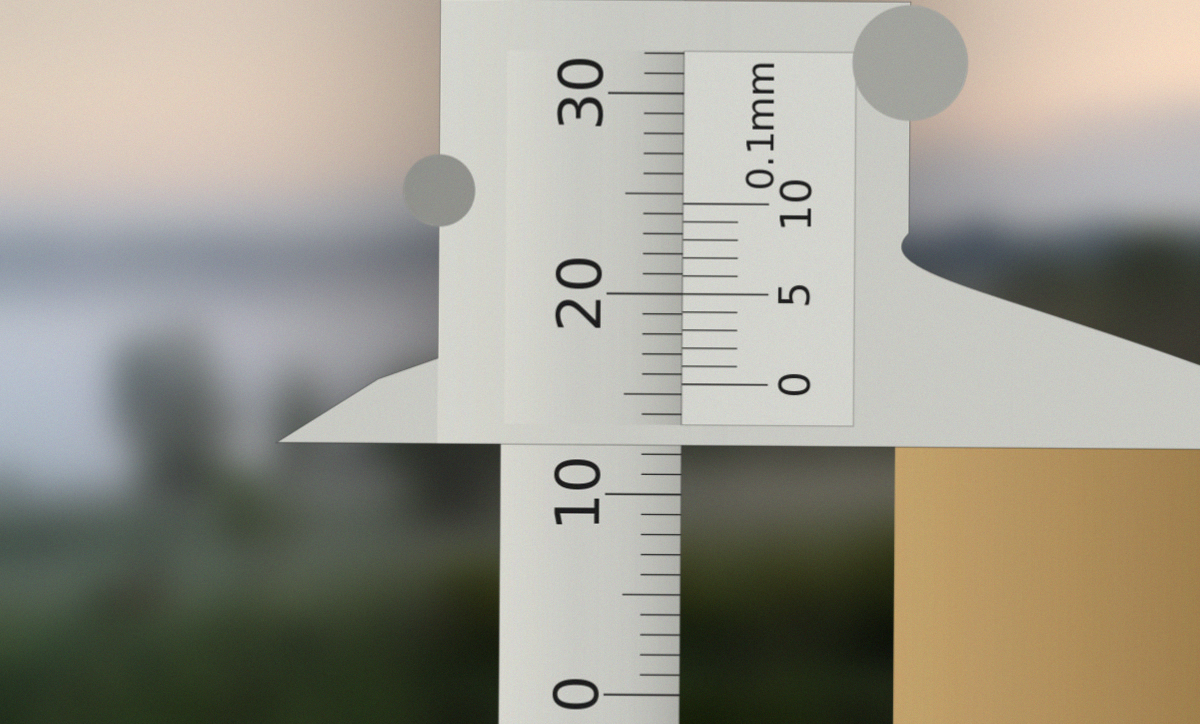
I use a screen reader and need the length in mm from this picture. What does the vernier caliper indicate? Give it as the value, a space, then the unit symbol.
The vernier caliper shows 15.5 mm
